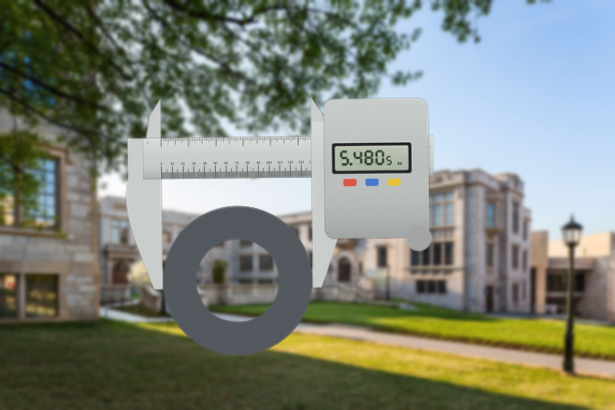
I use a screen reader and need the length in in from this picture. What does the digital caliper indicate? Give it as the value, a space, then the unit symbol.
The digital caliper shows 5.4805 in
